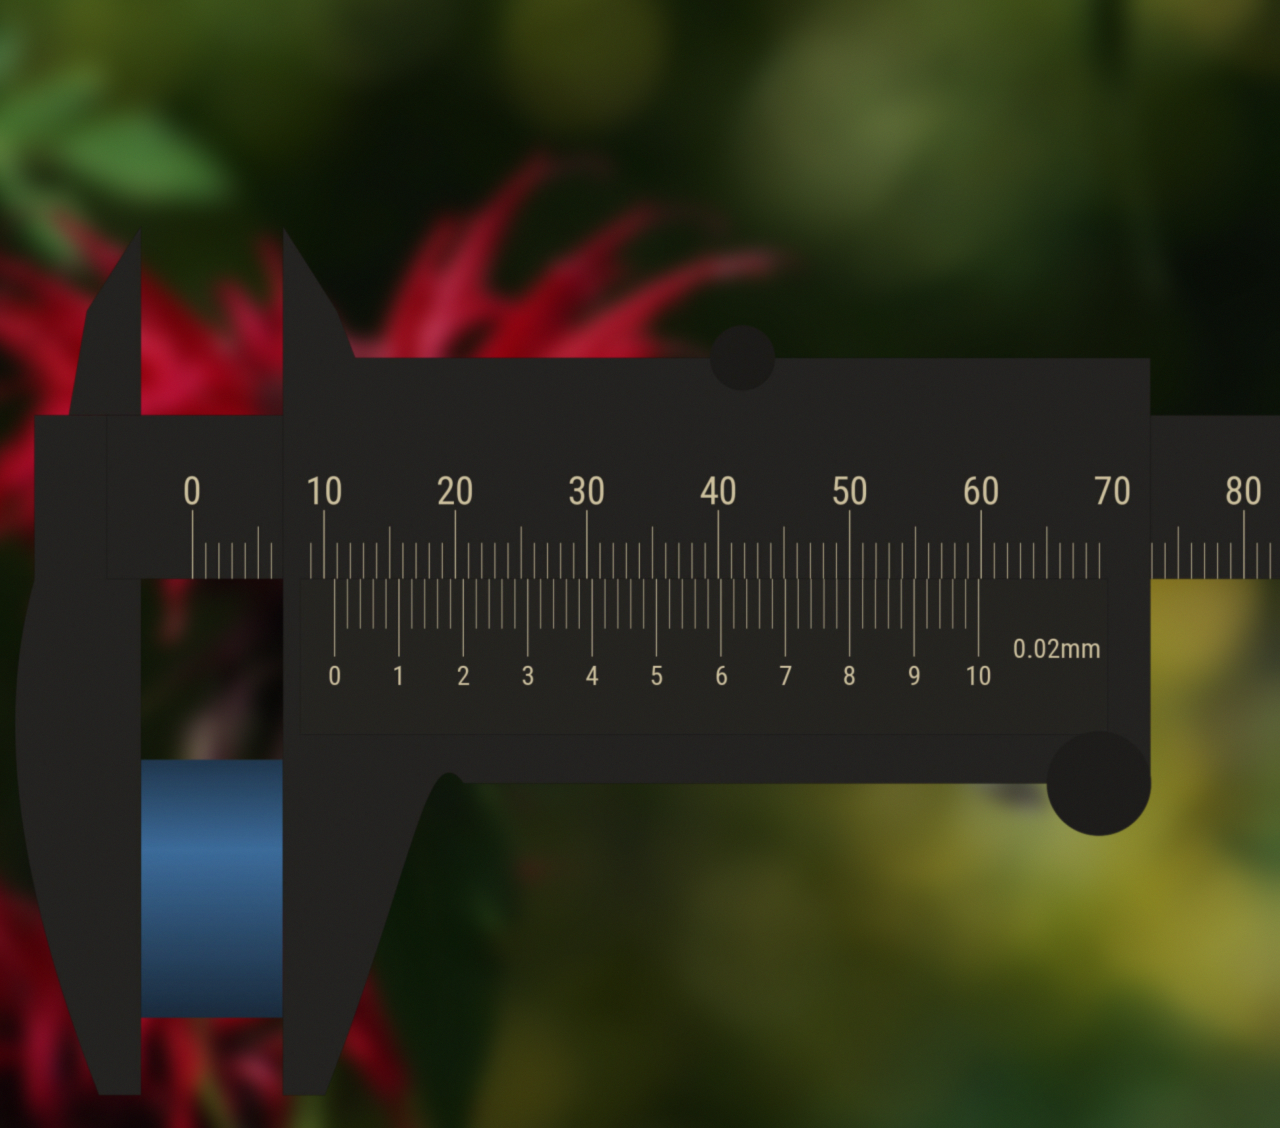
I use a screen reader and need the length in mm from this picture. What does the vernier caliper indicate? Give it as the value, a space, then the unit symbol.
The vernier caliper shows 10.8 mm
